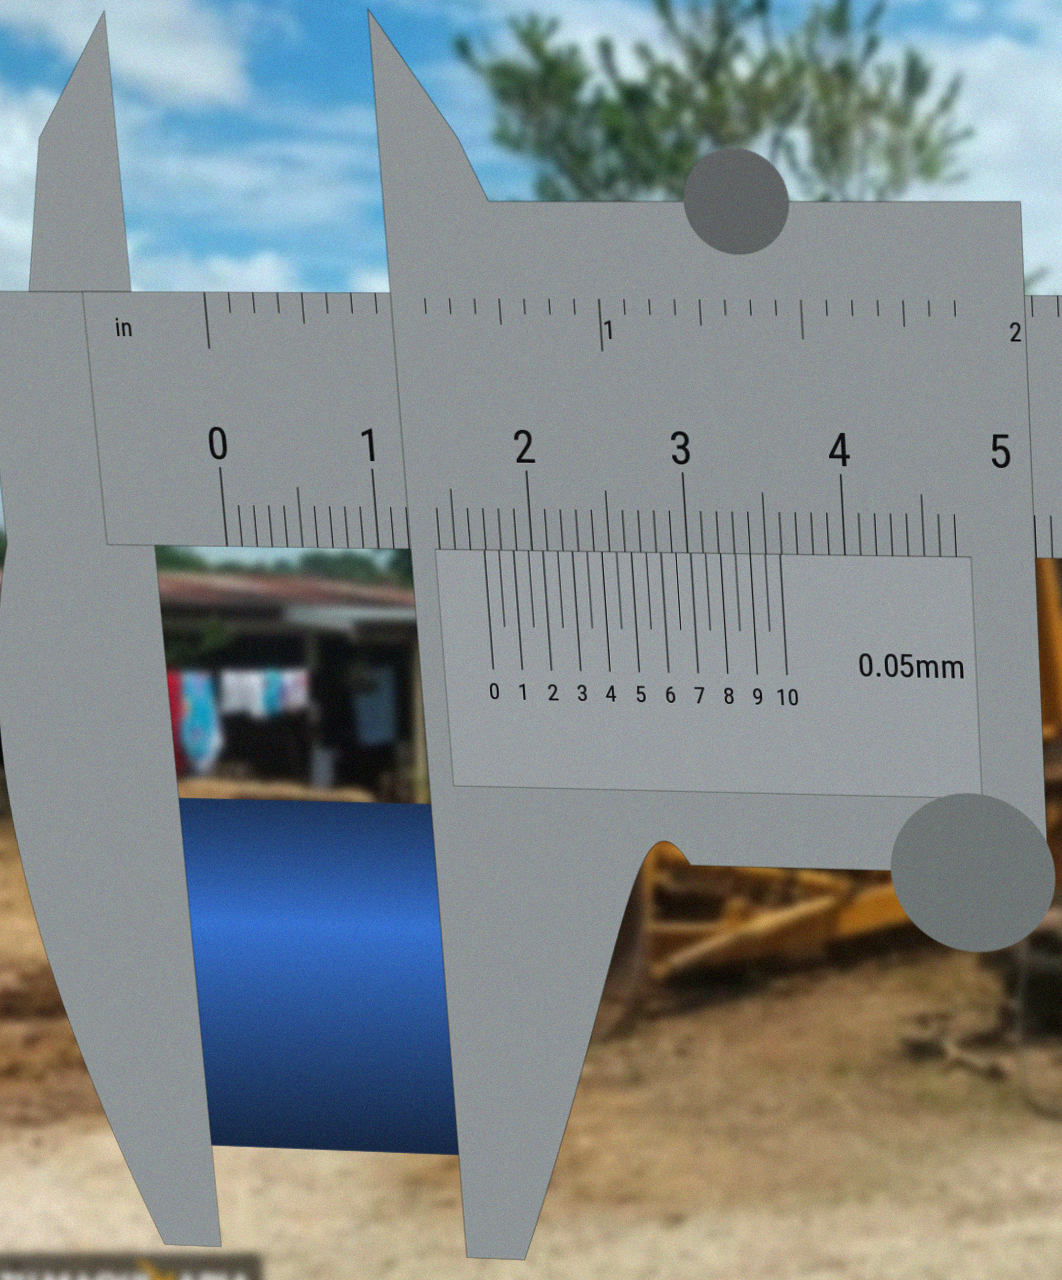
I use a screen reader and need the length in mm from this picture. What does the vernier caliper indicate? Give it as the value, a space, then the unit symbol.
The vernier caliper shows 16.9 mm
